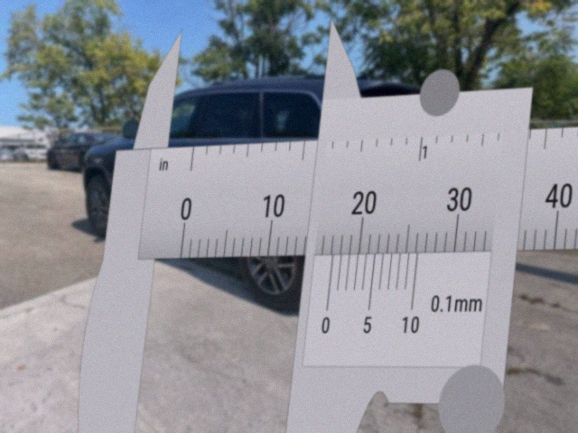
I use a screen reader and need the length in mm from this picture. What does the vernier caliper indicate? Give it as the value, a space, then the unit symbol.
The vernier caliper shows 17.2 mm
